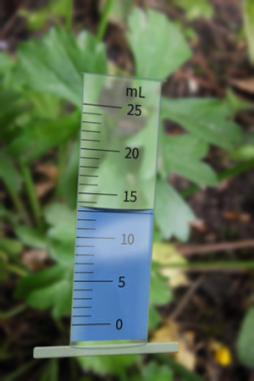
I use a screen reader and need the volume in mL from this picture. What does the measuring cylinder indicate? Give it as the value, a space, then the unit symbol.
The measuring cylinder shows 13 mL
